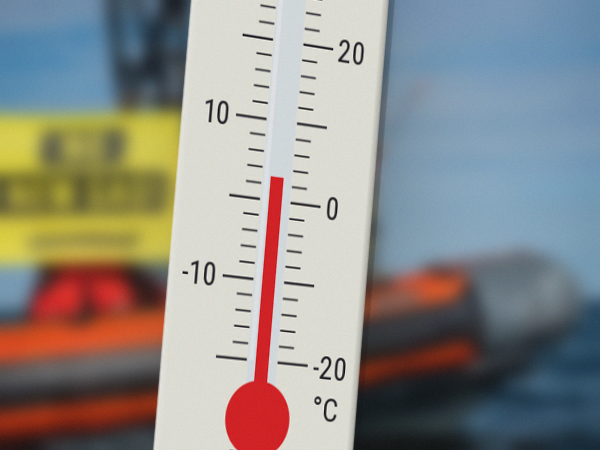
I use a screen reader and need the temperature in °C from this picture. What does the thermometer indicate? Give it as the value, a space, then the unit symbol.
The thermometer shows 3 °C
